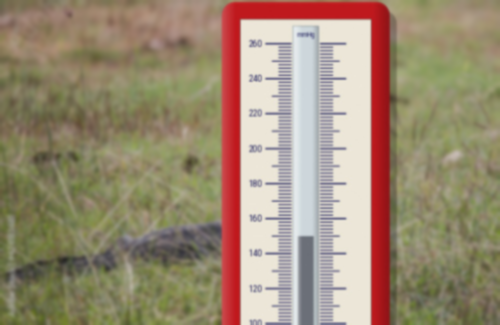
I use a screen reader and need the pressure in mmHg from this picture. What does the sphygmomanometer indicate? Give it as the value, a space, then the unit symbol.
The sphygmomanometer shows 150 mmHg
